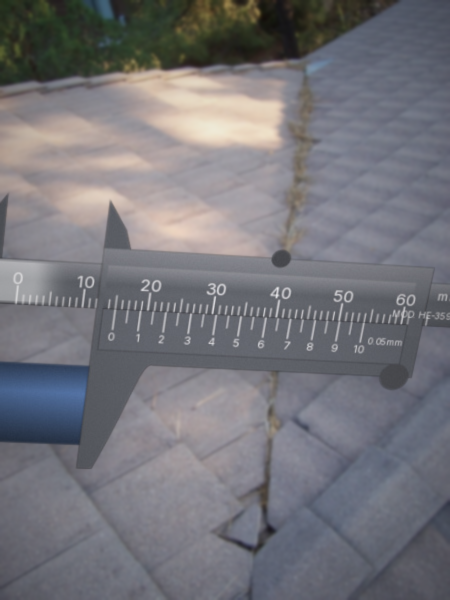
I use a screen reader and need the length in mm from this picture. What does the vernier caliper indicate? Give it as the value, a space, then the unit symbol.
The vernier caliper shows 15.0 mm
